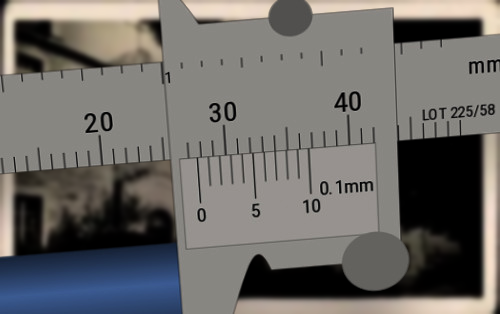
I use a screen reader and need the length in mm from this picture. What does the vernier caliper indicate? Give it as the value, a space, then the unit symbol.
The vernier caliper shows 27.7 mm
